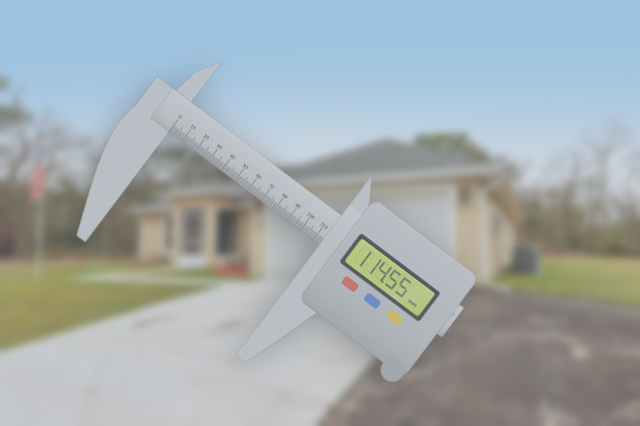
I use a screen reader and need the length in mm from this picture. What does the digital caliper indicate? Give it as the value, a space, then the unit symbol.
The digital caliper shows 114.55 mm
